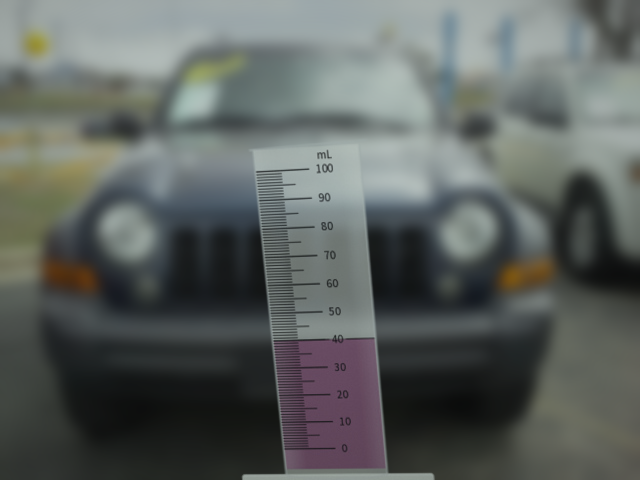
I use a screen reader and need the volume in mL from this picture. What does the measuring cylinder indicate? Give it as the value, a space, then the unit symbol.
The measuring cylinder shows 40 mL
